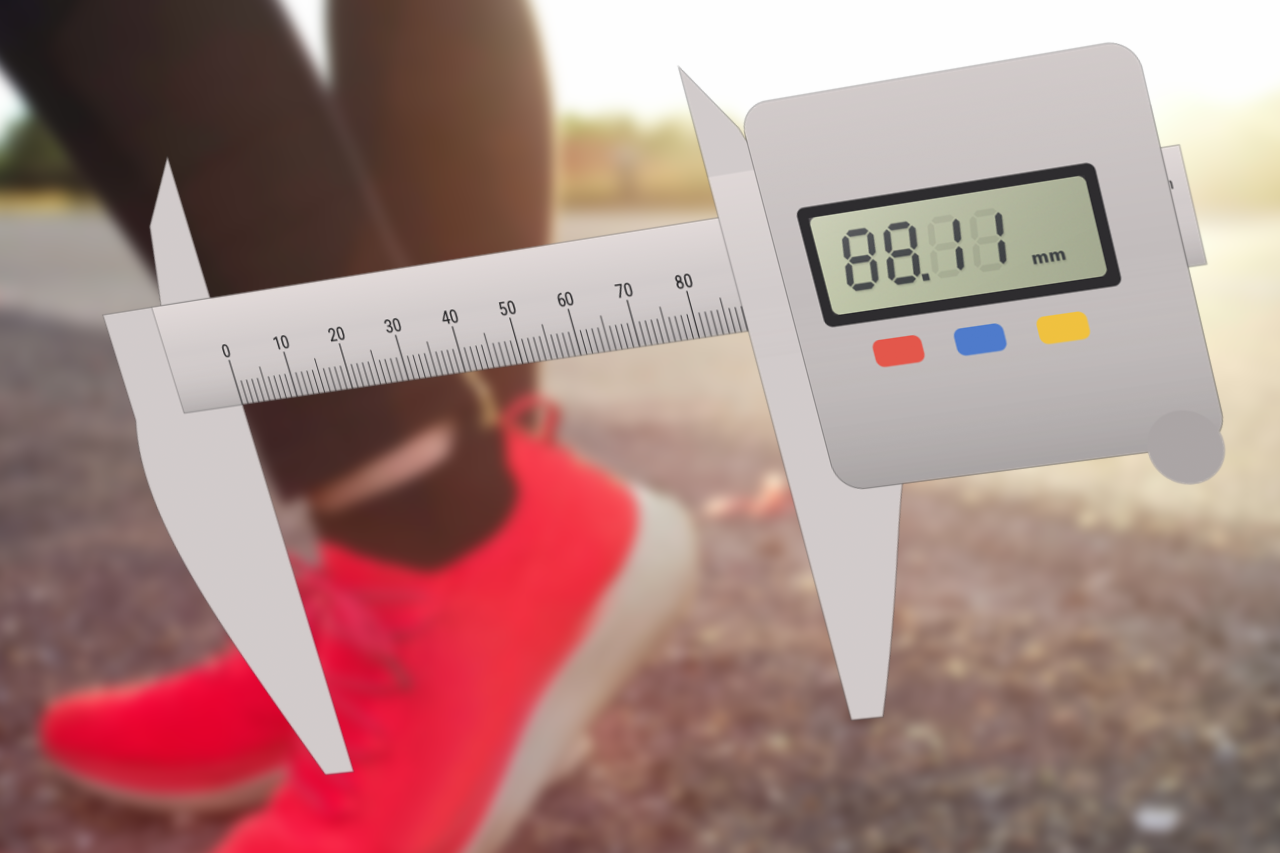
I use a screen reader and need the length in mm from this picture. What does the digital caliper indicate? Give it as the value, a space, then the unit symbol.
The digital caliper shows 88.11 mm
